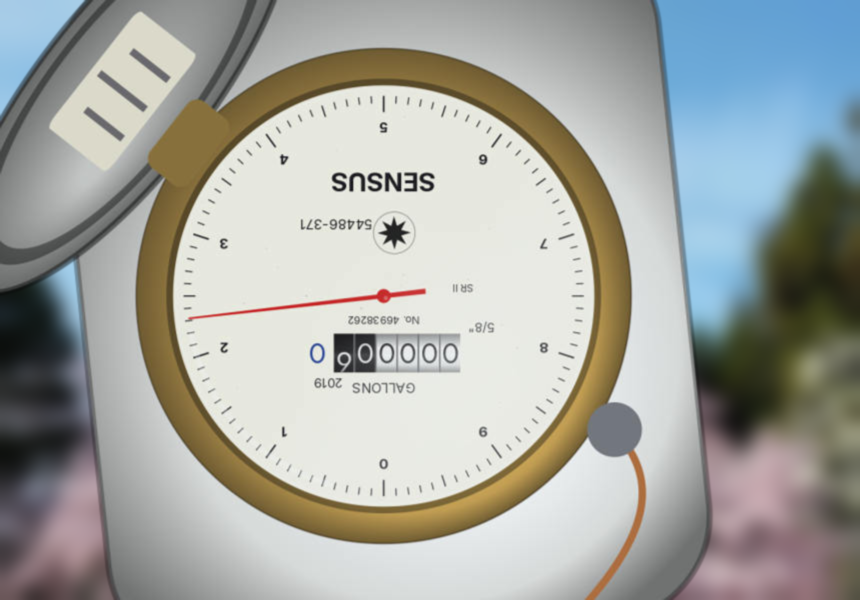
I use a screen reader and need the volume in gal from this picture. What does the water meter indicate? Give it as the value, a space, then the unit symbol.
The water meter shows 62.3 gal
